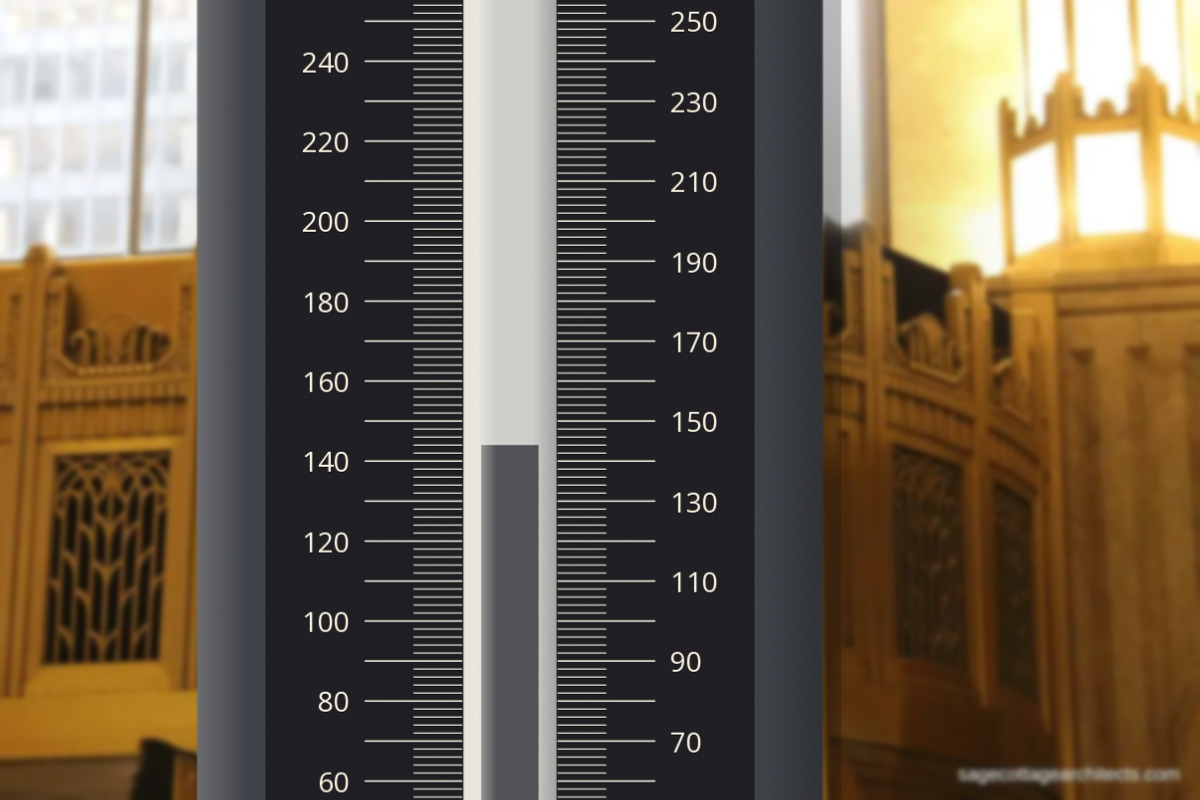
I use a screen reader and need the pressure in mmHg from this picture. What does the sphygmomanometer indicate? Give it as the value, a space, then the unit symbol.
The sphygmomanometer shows 144 mmHg
